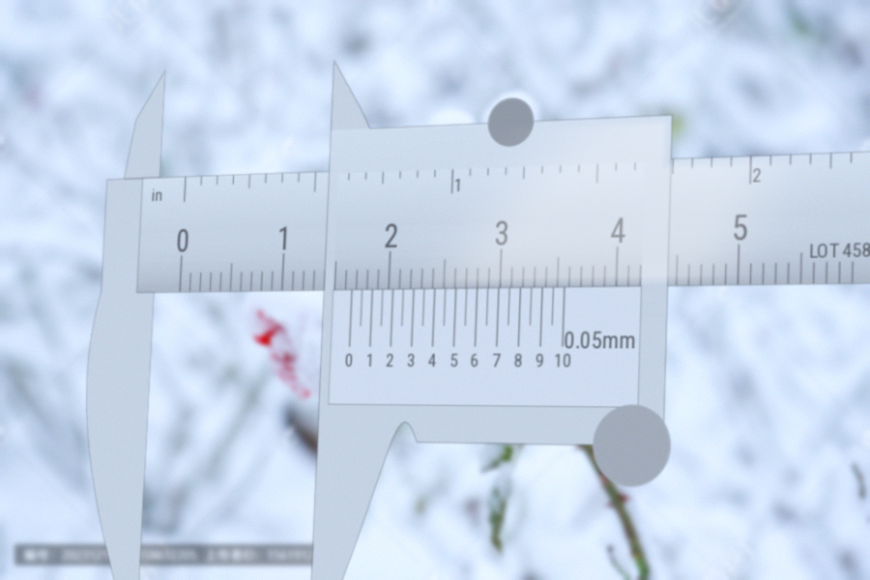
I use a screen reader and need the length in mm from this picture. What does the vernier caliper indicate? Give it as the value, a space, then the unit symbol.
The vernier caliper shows 16.6 mm
